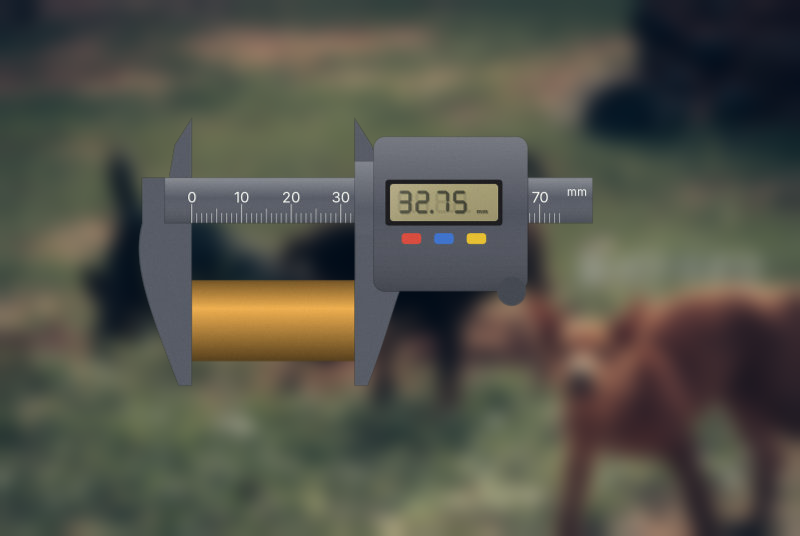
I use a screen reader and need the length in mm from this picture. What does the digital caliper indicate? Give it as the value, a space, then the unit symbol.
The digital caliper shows 32.75 mm
